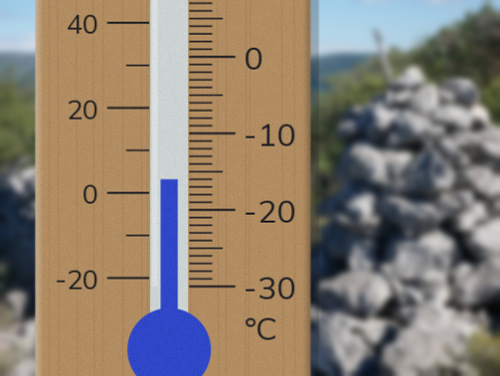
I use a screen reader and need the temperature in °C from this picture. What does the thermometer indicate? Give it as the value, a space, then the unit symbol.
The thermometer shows -16 °C
